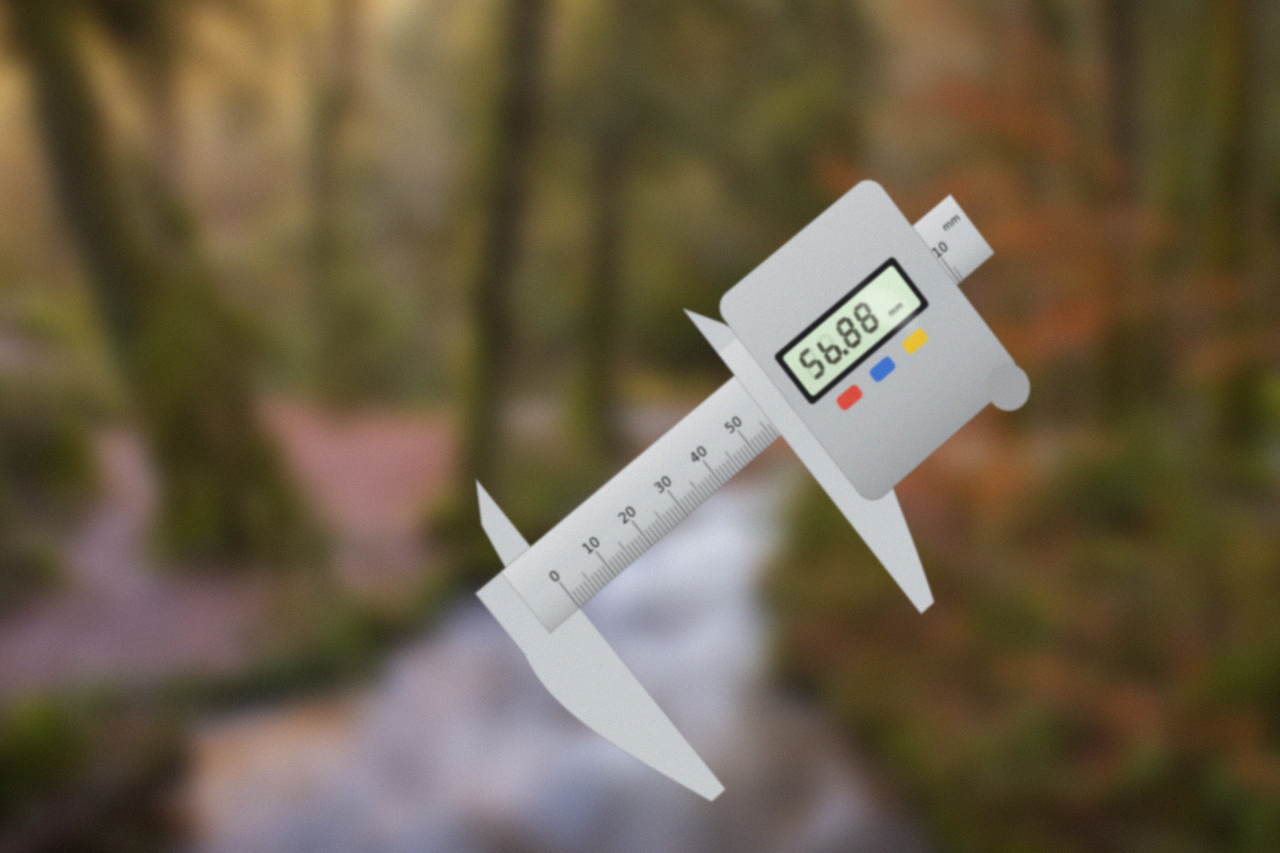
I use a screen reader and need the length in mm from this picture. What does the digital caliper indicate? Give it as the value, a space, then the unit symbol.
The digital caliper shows 56.88 mm
